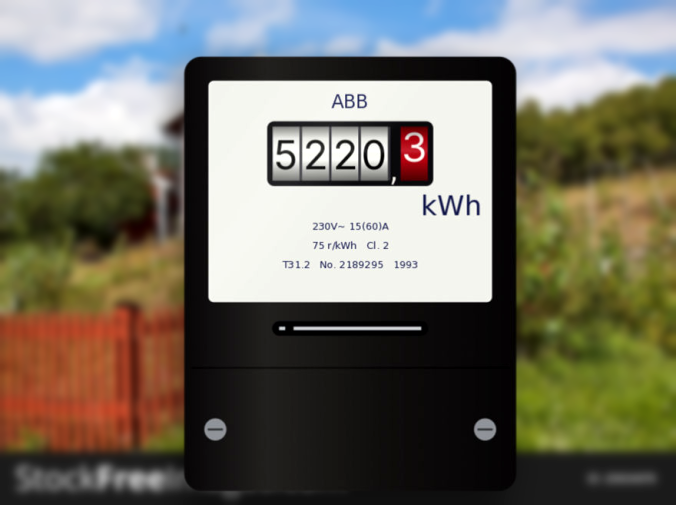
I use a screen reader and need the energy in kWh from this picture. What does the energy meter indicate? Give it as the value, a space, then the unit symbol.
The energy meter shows 5220.3 kWh
